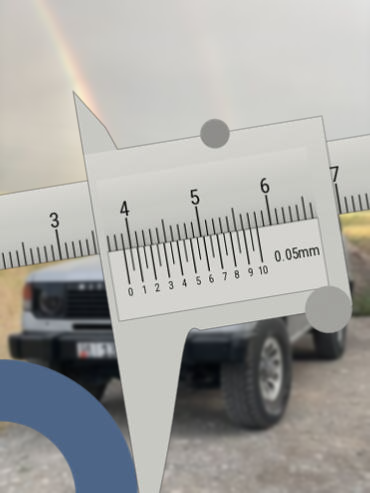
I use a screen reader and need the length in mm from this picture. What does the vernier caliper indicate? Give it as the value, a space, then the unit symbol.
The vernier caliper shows 39.0 mm
